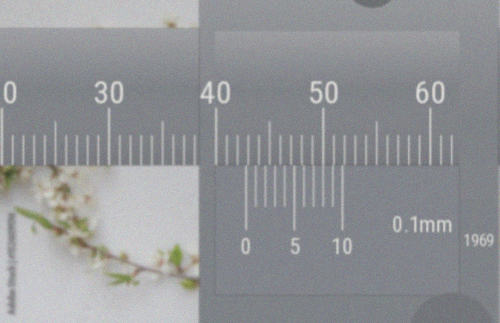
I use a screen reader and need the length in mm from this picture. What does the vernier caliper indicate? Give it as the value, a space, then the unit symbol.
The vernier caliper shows 42.8 mm
